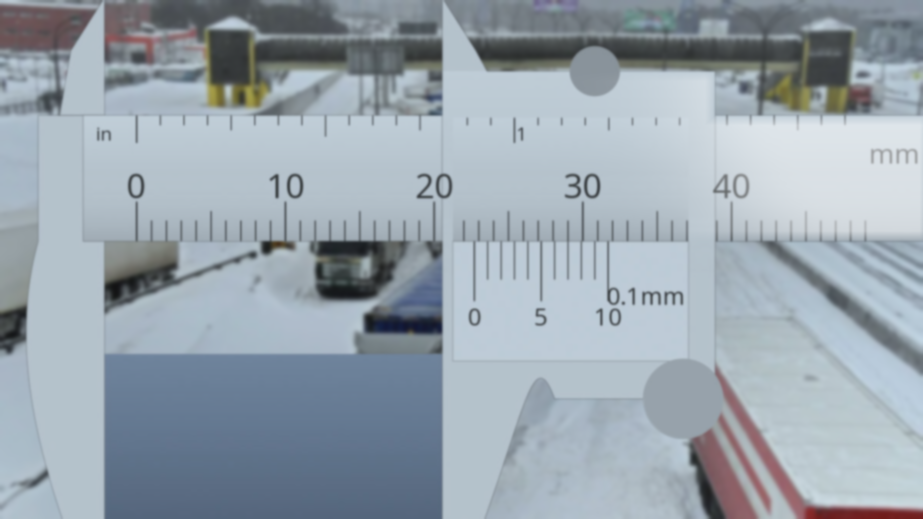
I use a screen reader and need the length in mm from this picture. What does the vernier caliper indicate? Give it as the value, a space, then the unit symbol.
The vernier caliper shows 22.7 mm
